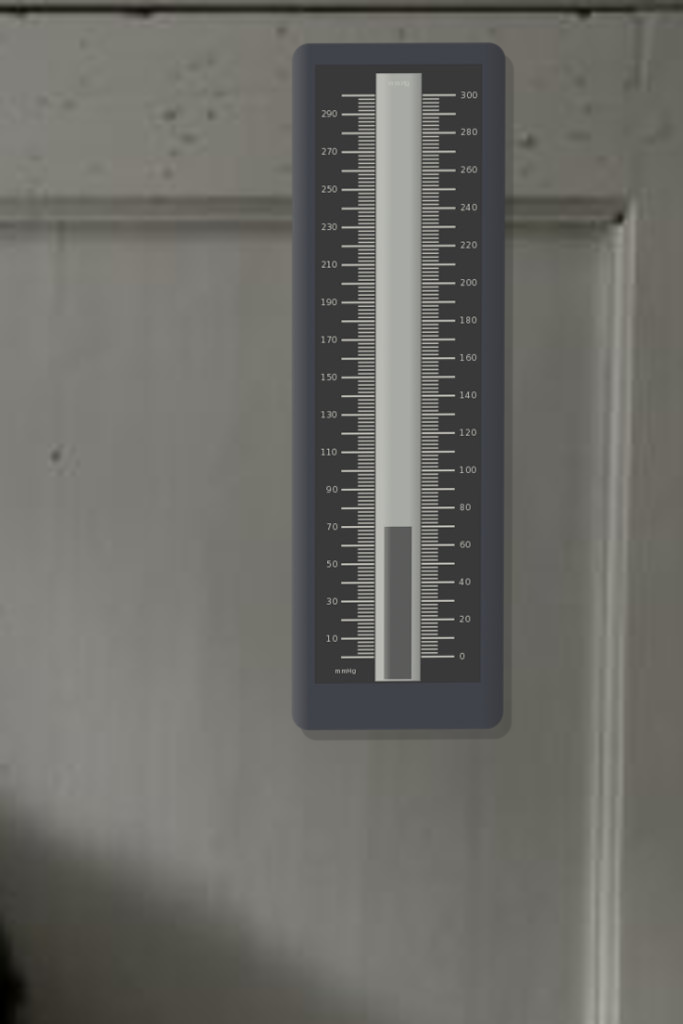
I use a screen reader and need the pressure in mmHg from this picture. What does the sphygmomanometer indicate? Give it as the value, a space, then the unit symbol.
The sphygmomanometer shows 70 mmHg
